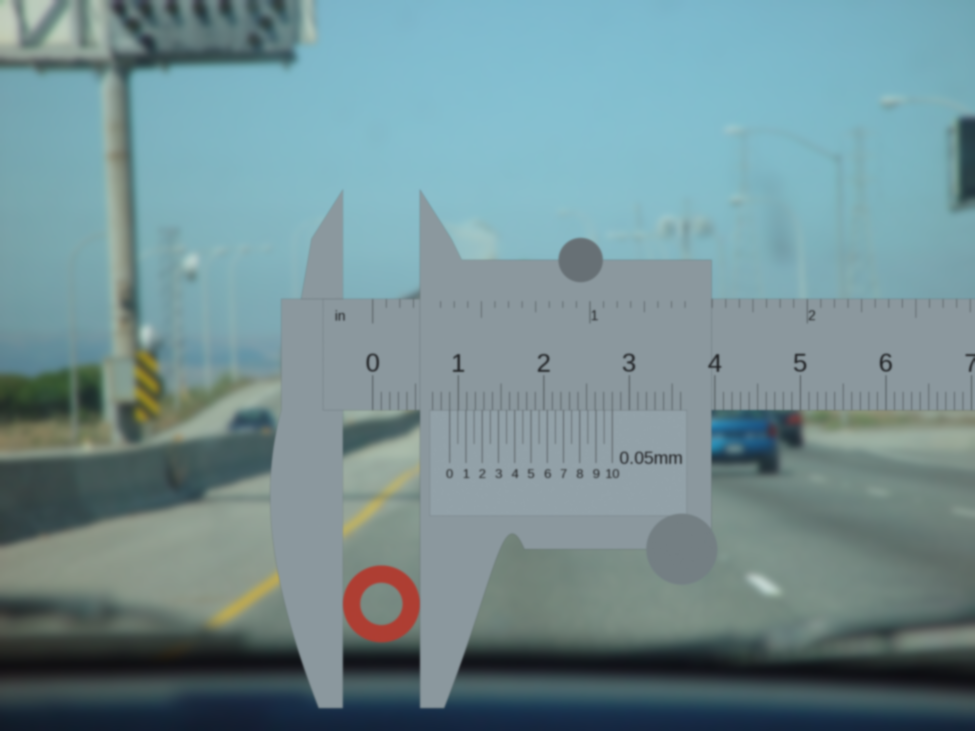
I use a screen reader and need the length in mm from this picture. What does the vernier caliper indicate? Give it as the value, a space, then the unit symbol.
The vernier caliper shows 9.0 mm
